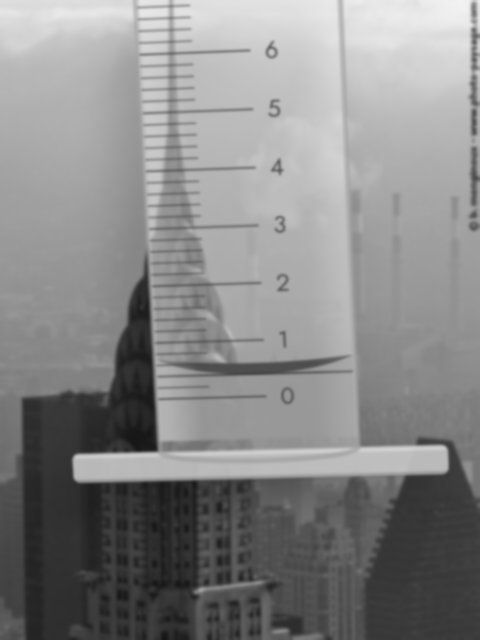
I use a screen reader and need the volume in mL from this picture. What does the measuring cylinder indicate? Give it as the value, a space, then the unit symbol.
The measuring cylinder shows 0.4 mL
